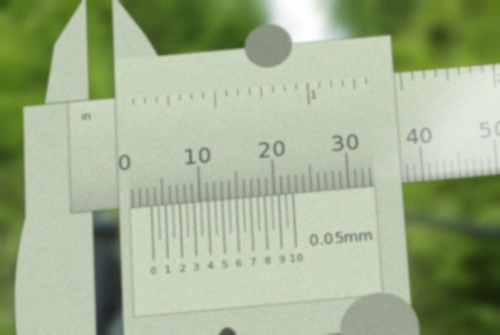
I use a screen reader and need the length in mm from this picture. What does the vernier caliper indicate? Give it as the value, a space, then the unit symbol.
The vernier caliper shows 3.5 mm
